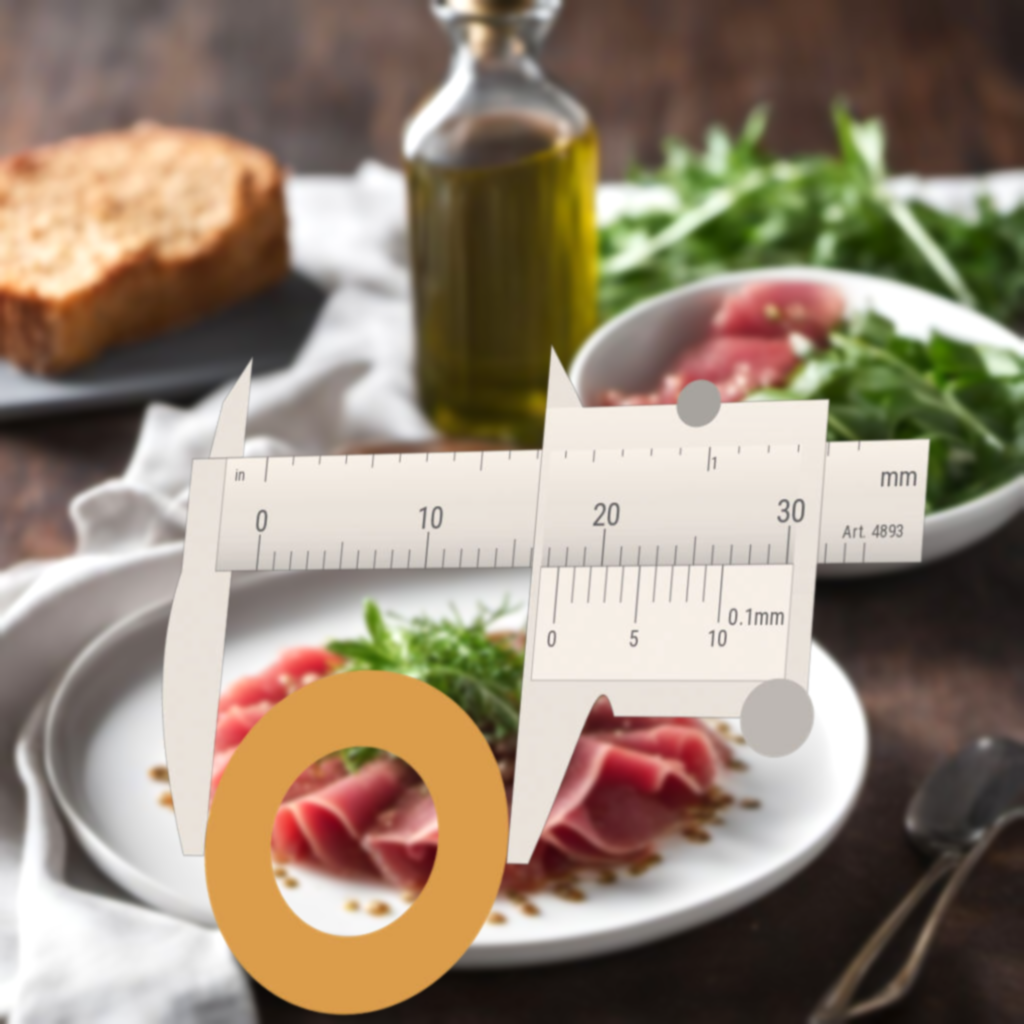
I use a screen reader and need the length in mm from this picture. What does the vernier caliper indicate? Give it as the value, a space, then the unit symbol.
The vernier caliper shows 17.6 mm
